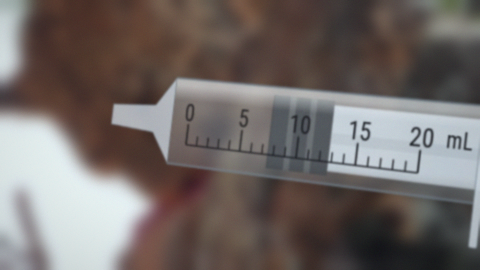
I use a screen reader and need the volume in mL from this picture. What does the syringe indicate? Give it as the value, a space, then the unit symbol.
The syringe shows 7.5 mL
